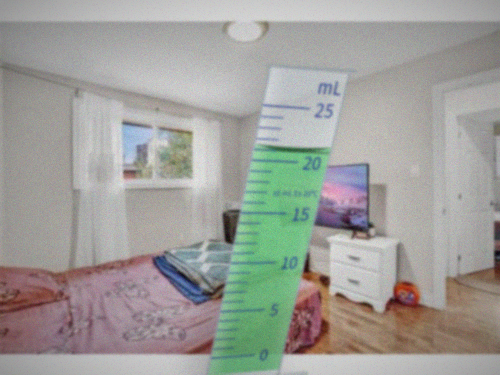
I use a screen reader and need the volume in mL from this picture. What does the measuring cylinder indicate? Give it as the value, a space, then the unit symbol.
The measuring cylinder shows 21 mL
